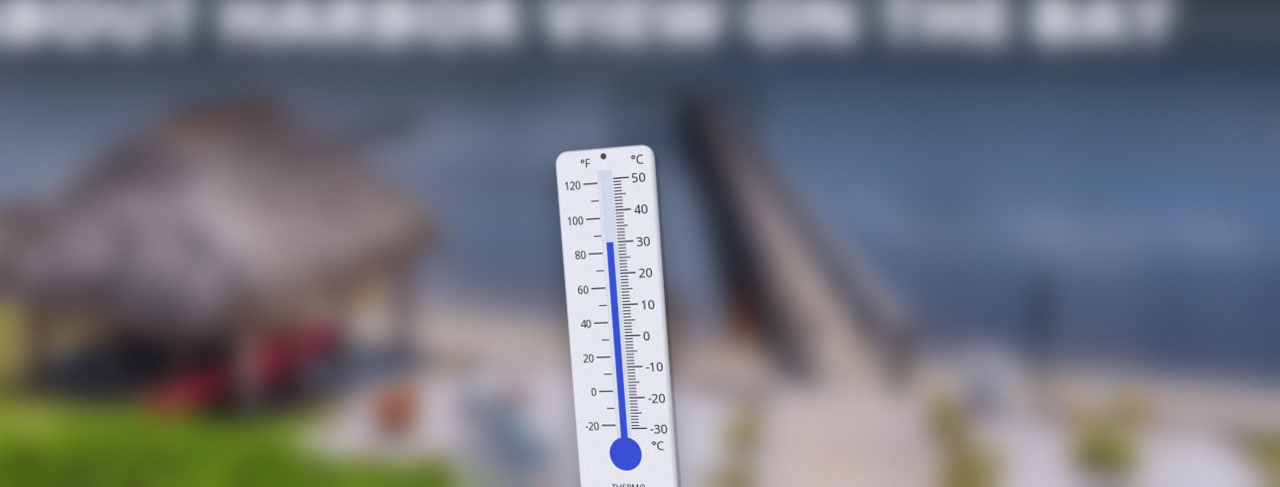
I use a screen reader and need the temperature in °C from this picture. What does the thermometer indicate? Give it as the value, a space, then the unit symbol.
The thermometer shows 30 °C
